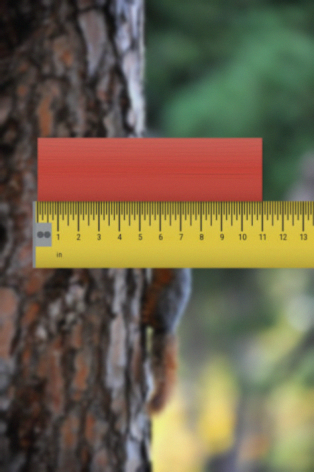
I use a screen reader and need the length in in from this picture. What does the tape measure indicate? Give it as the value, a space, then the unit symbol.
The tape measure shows 11 in
